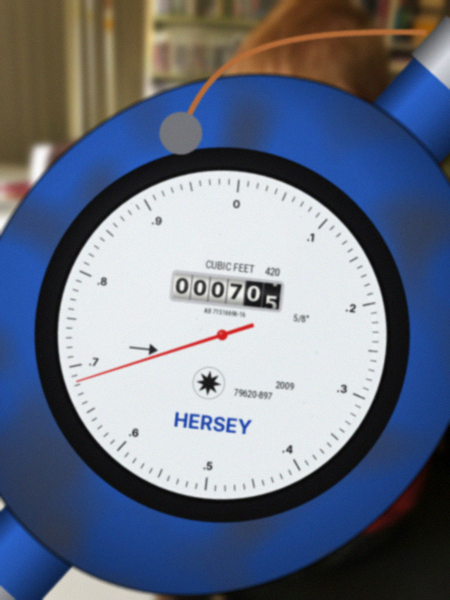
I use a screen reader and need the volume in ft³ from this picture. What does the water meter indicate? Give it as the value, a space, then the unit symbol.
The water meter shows 704.68 ft³
